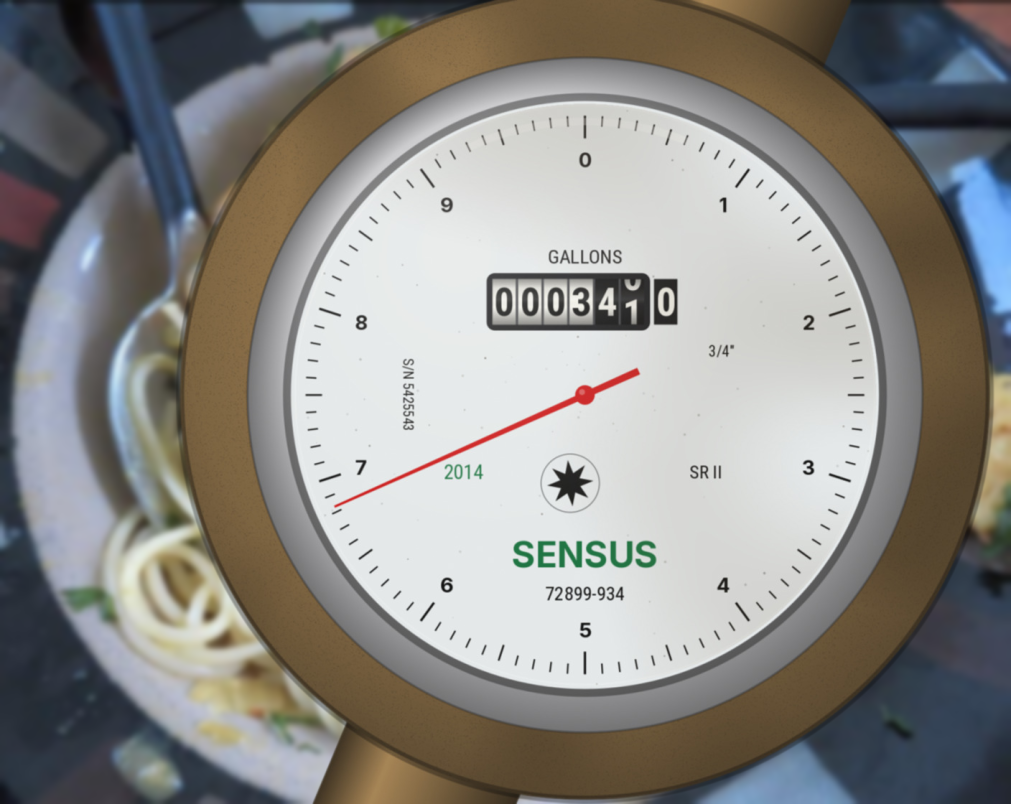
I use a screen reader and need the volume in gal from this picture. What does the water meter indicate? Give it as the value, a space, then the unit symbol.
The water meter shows 3406.8 gal
